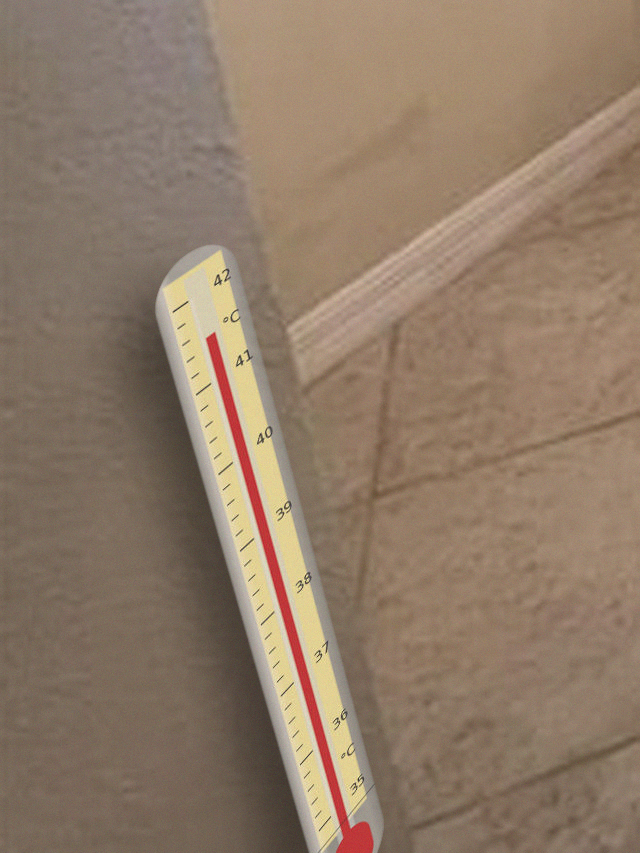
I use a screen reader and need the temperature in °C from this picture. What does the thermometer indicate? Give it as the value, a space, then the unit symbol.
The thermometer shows 41.5 °C
